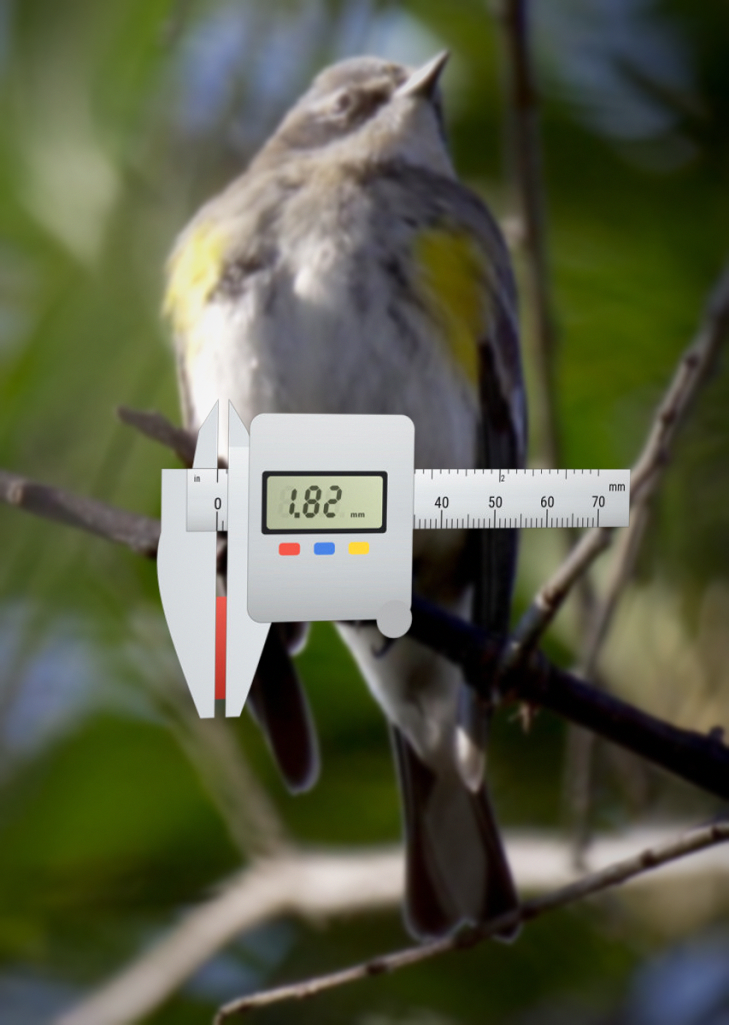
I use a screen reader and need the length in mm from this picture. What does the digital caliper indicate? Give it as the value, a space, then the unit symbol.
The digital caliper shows 1.82 mm
